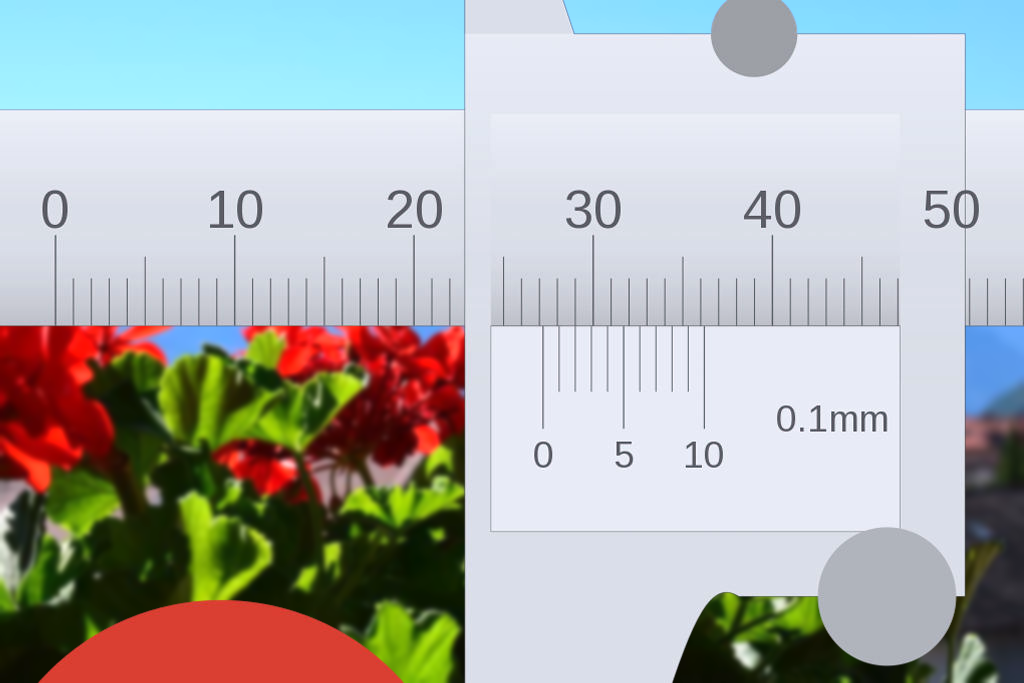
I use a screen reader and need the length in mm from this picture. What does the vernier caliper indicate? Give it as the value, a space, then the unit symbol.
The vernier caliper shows 27.2 mm
